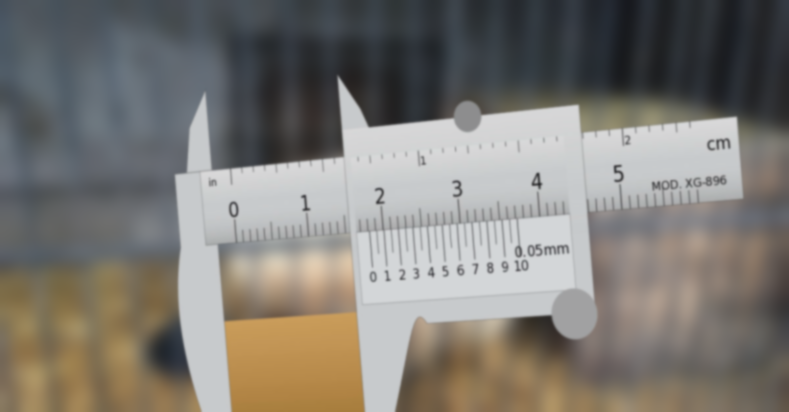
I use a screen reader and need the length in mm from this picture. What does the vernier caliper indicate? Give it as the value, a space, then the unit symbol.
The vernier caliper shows 18.2 mm
